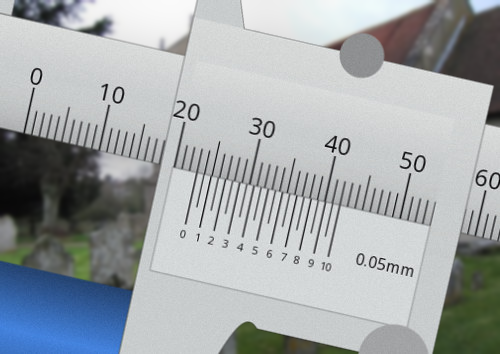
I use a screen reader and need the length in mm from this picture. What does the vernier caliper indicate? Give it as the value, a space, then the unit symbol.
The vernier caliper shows 23.0 mm
